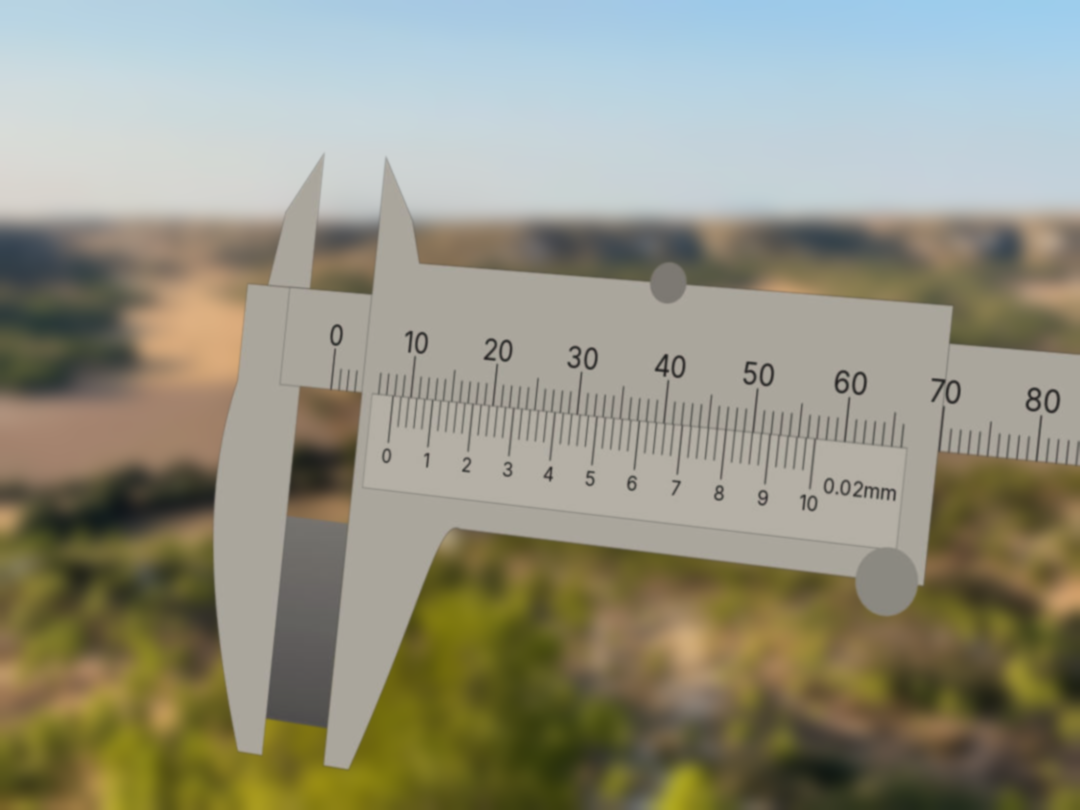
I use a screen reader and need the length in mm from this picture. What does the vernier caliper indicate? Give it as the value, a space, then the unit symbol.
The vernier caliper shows 7.8 mm
